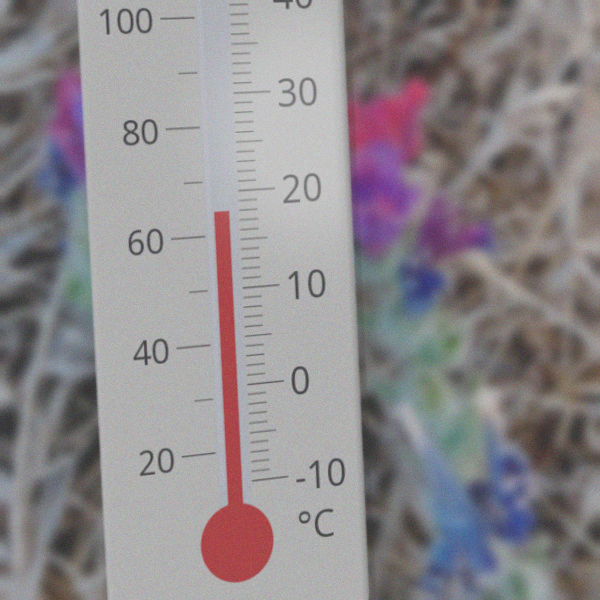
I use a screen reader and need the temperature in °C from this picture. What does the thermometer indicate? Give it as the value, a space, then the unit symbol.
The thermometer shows 18 °C
